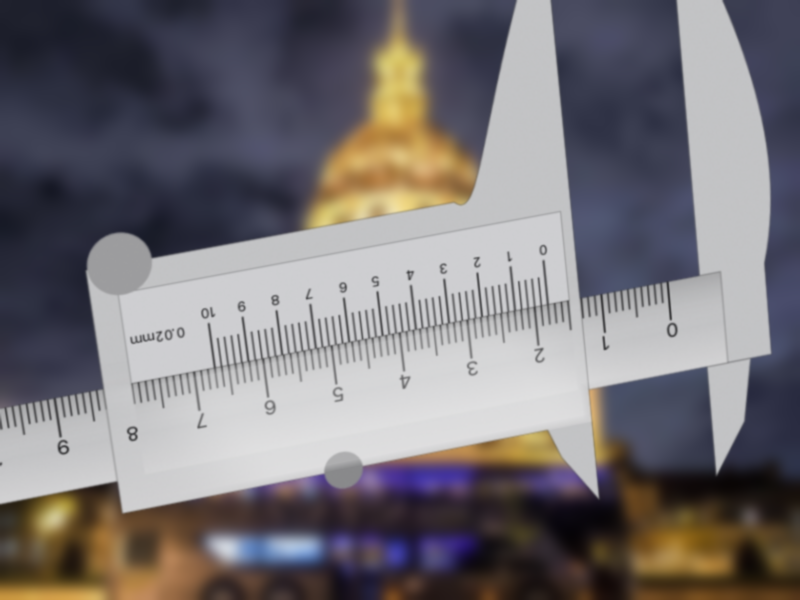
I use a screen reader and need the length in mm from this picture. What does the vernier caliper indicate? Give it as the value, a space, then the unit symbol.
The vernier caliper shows 18.0 mm
